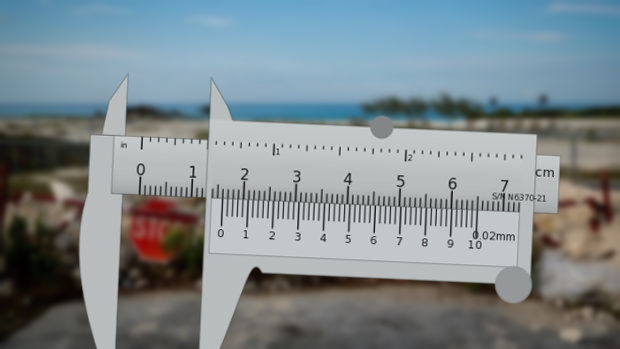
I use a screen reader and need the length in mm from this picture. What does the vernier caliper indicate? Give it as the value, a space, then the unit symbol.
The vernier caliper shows 16.0 mm
